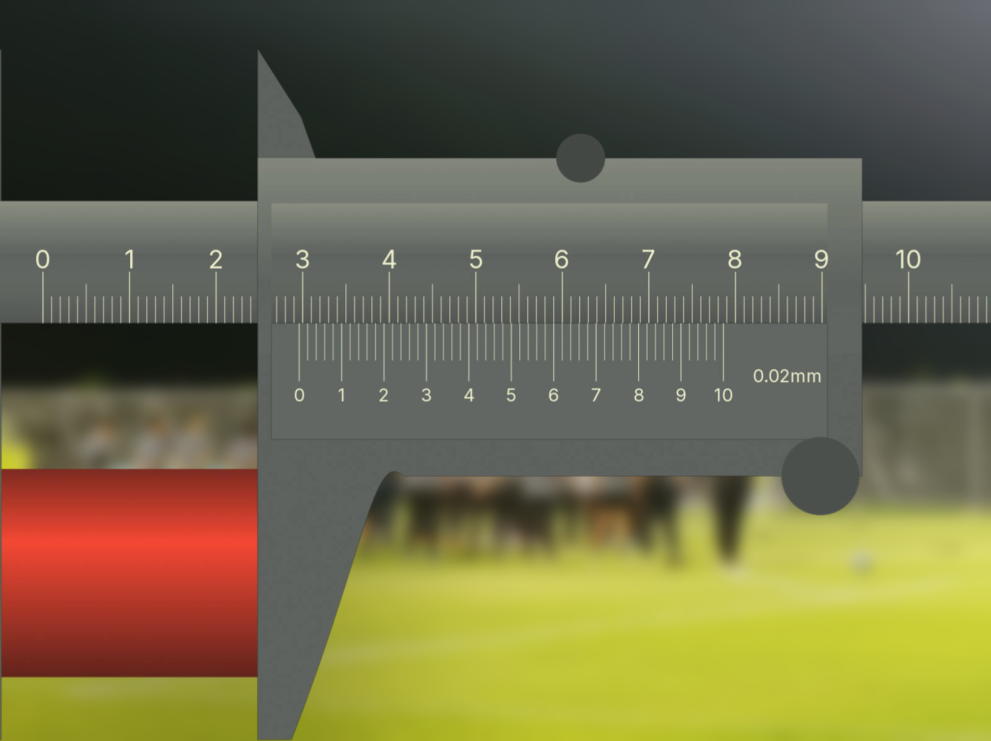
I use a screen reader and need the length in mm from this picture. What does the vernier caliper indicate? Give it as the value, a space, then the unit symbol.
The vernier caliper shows 29.6 mm
